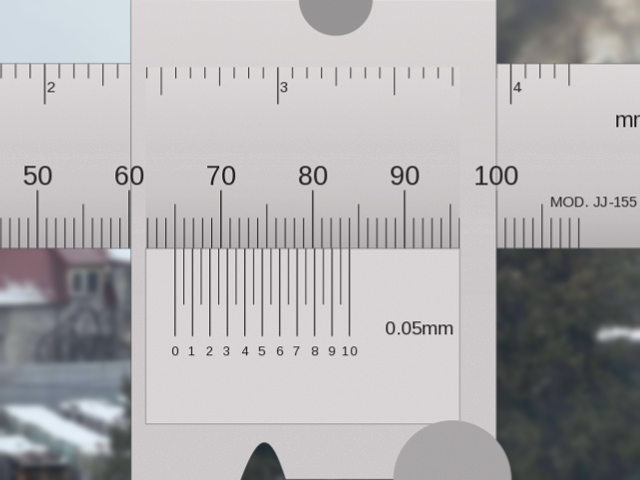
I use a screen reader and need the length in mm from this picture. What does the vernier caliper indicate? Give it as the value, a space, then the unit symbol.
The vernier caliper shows 65.0 mm
